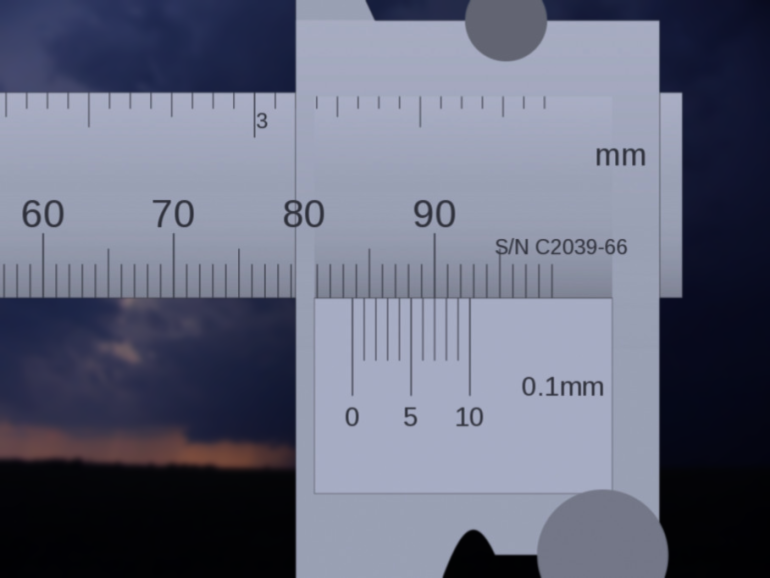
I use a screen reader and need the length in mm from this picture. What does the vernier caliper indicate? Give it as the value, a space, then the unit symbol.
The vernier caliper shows 83.7 mm
